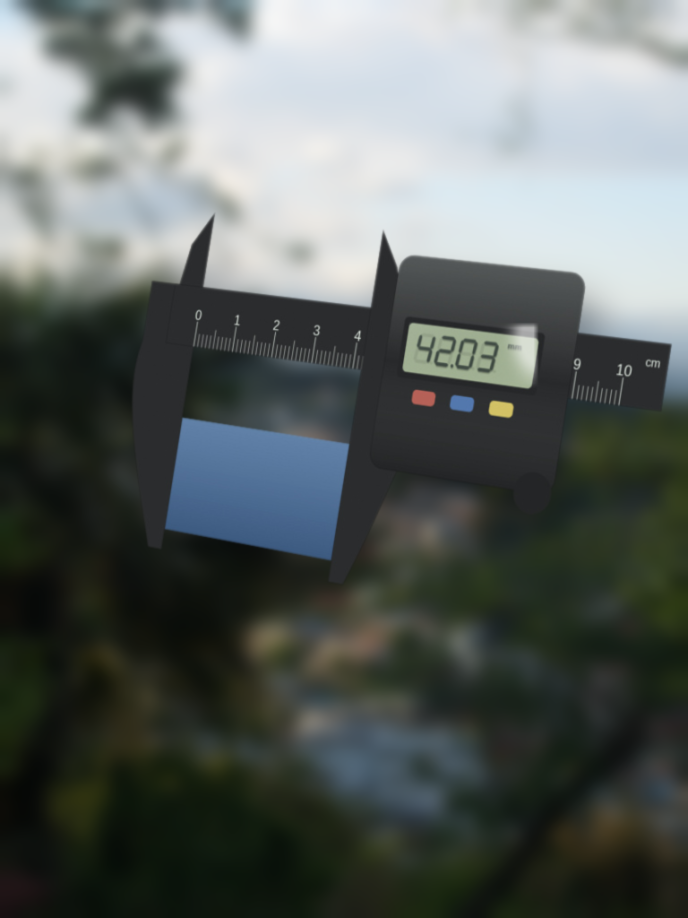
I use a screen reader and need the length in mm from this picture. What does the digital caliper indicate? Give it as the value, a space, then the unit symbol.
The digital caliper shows 42.03 mm
